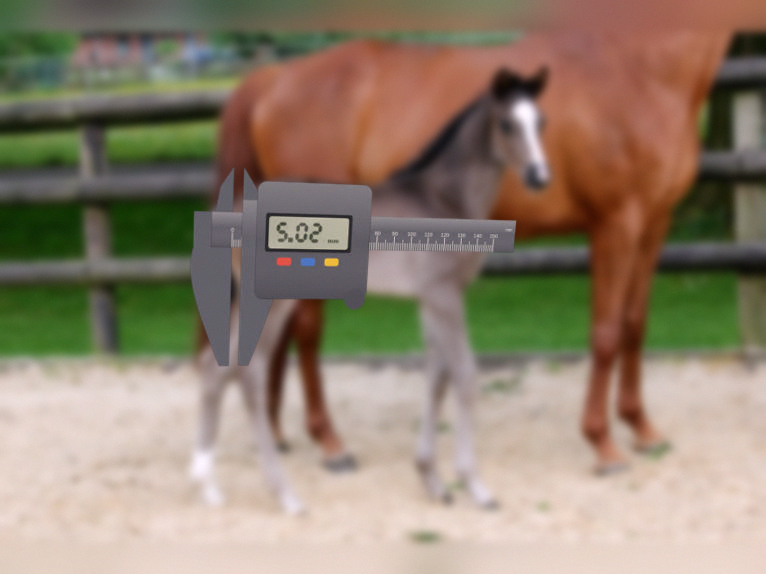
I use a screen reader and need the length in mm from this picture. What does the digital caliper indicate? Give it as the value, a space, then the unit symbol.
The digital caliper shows 5.02 mm
